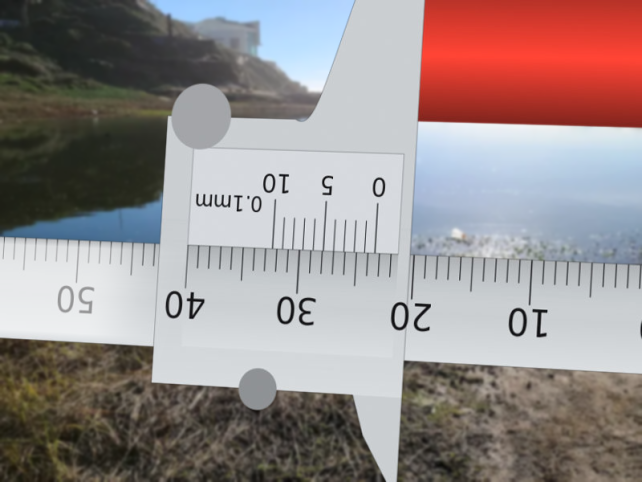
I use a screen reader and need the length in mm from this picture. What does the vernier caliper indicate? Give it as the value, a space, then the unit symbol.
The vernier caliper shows 23.4 mm
